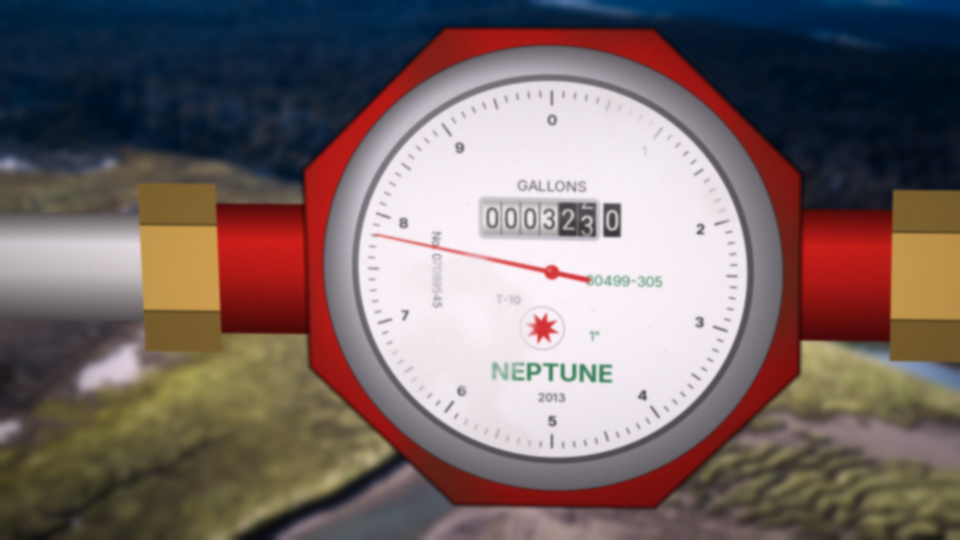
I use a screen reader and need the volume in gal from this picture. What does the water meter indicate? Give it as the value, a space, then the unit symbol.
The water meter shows 3227.8 gal
